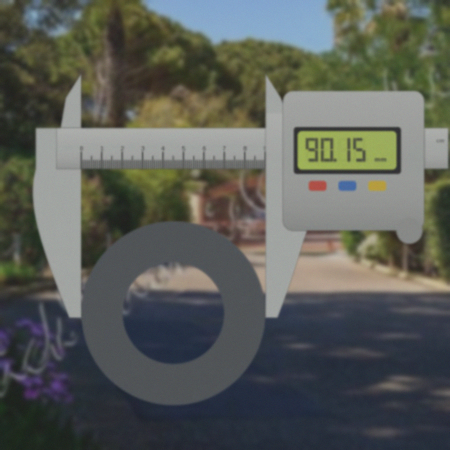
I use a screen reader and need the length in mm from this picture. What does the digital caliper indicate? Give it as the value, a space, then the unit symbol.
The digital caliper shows 90.15 mm
